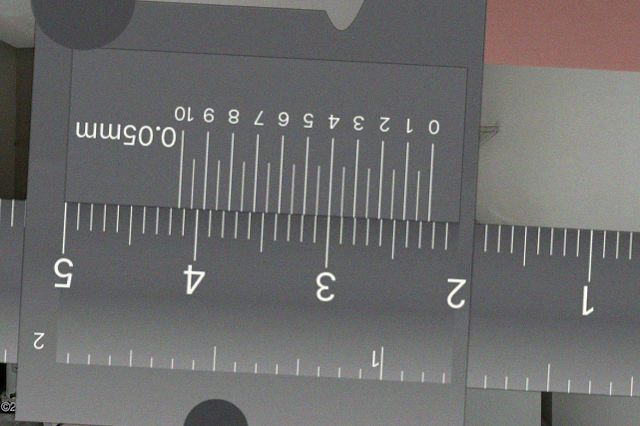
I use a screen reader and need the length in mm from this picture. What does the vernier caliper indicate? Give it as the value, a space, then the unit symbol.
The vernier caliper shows 22.4 mm
